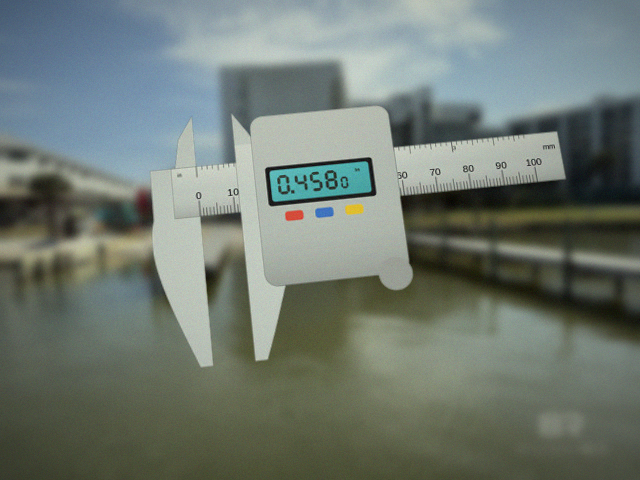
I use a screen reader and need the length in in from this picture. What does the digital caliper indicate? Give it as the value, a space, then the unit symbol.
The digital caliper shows 0.4580 in
